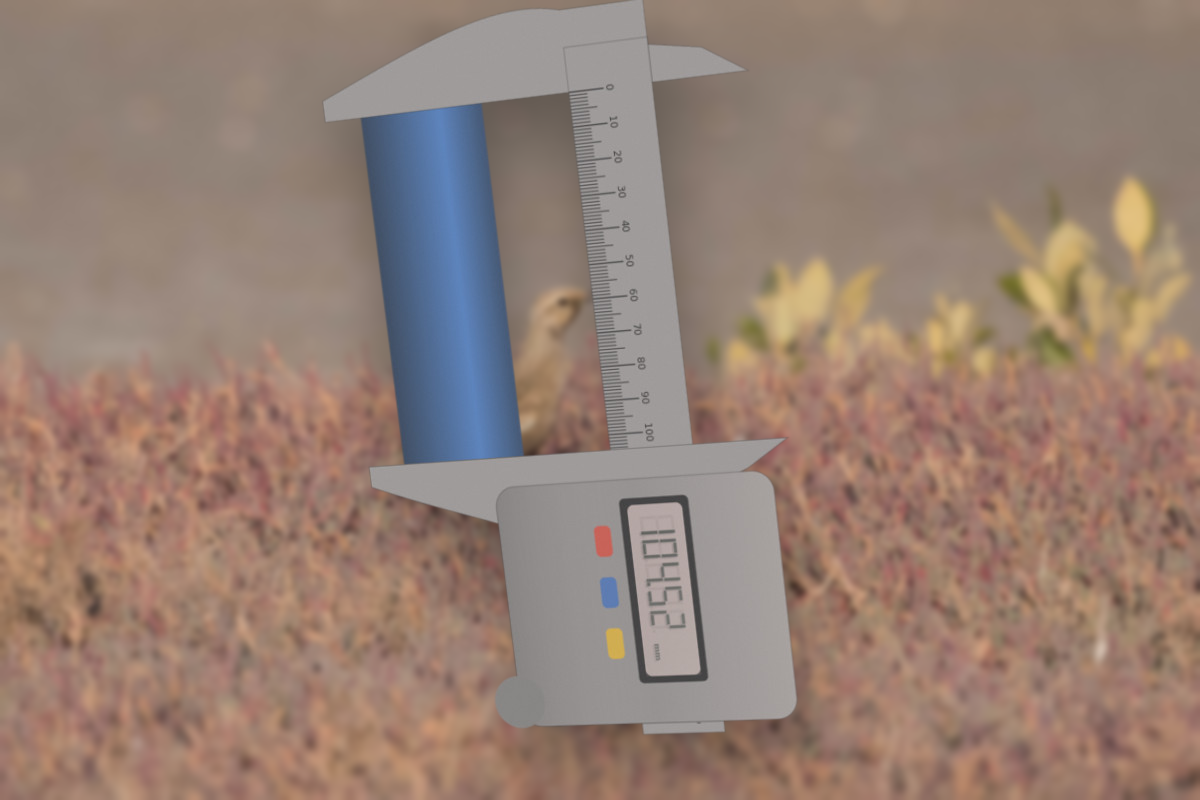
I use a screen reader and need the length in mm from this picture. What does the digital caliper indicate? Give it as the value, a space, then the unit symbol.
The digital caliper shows 104.52 mm
